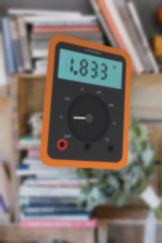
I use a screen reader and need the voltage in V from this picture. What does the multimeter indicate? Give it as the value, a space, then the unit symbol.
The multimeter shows 1.833 V
